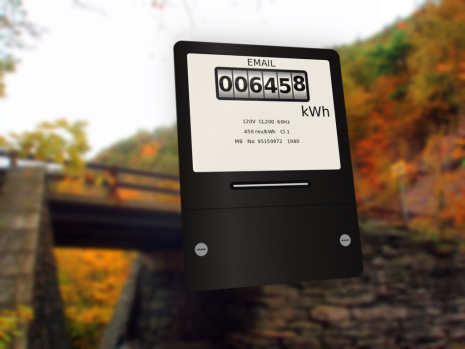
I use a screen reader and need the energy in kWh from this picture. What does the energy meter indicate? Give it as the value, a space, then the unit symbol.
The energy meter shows 6458 kWh
